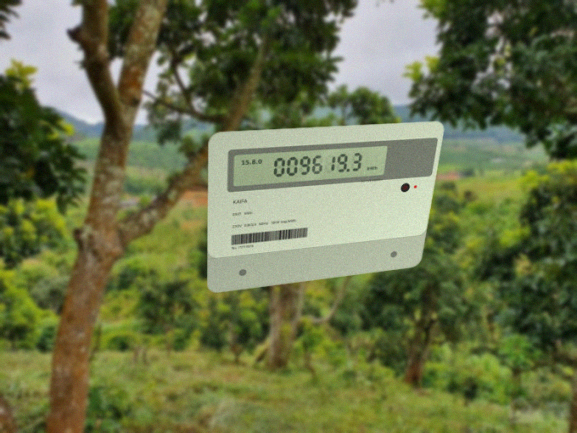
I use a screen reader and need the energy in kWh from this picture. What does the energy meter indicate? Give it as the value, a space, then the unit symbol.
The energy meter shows 9619.3 kWh
